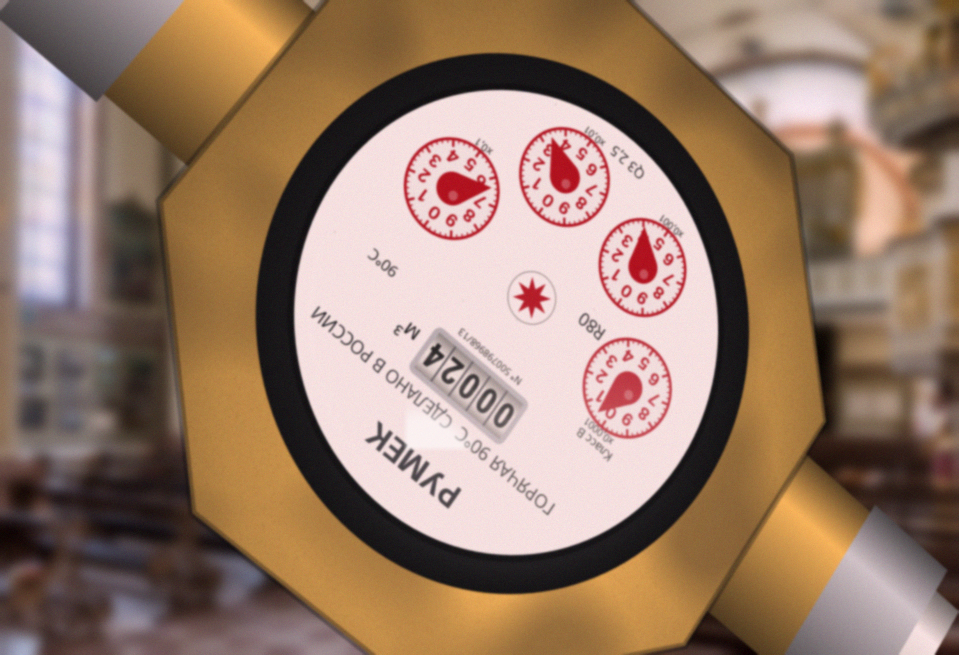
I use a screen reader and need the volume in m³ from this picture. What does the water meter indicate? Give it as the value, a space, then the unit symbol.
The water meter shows 24.6340 m³
